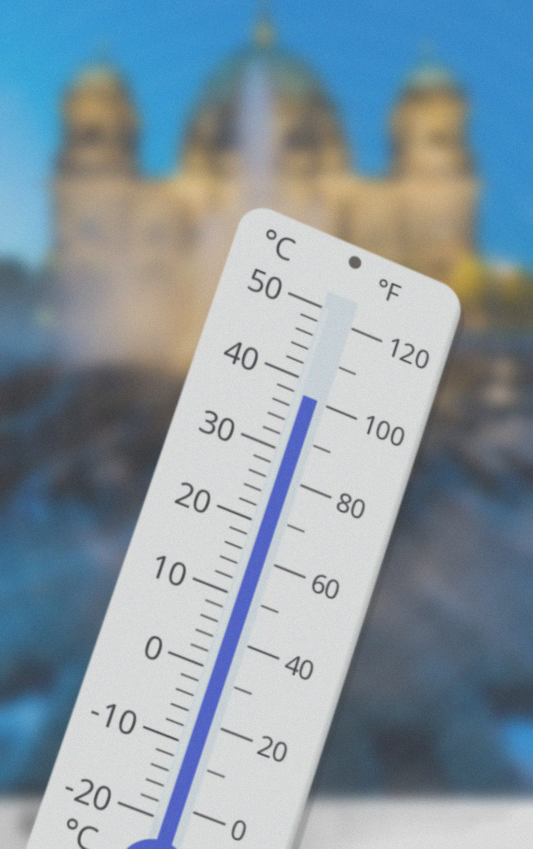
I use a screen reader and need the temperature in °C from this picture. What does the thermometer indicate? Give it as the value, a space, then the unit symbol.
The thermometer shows 38 °C
